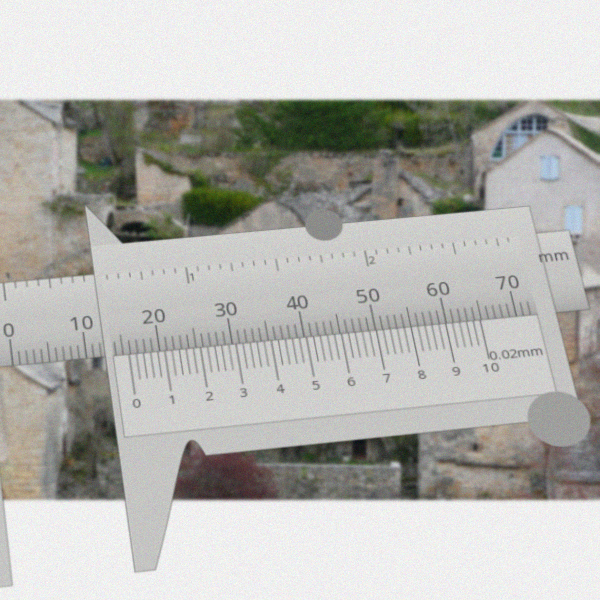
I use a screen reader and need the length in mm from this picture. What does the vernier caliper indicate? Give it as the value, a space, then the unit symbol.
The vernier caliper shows 15.8 mm
